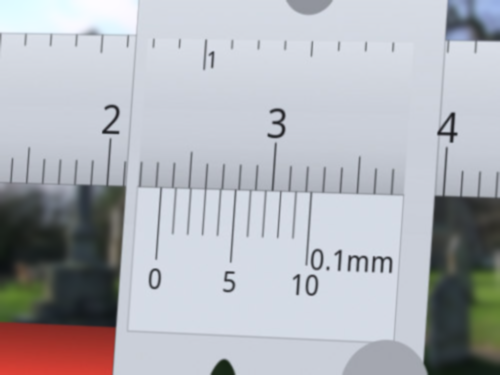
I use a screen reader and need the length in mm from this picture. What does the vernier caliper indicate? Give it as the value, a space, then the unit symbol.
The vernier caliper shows 23.3 mm
